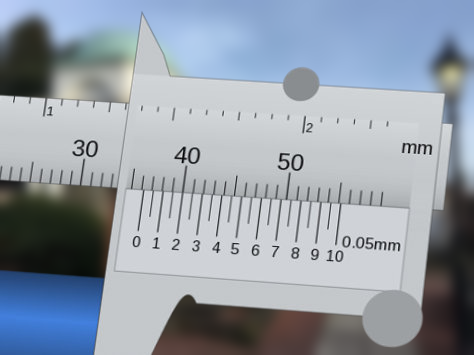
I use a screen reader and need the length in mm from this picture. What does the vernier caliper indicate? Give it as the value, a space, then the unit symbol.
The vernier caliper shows 36.2 mm
